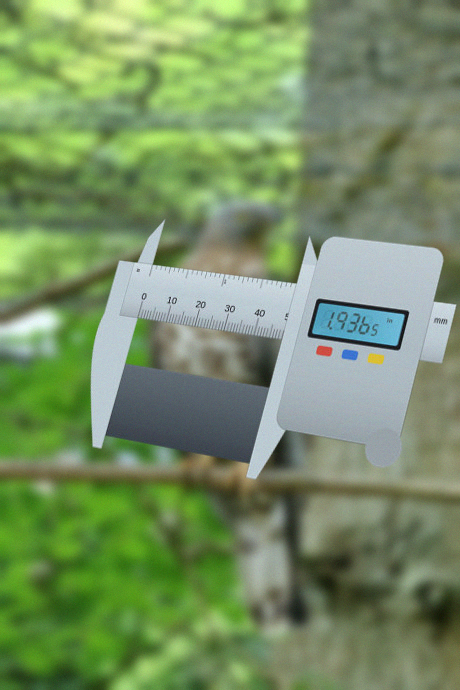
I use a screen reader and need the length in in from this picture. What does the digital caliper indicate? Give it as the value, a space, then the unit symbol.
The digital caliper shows 1.9365 in
